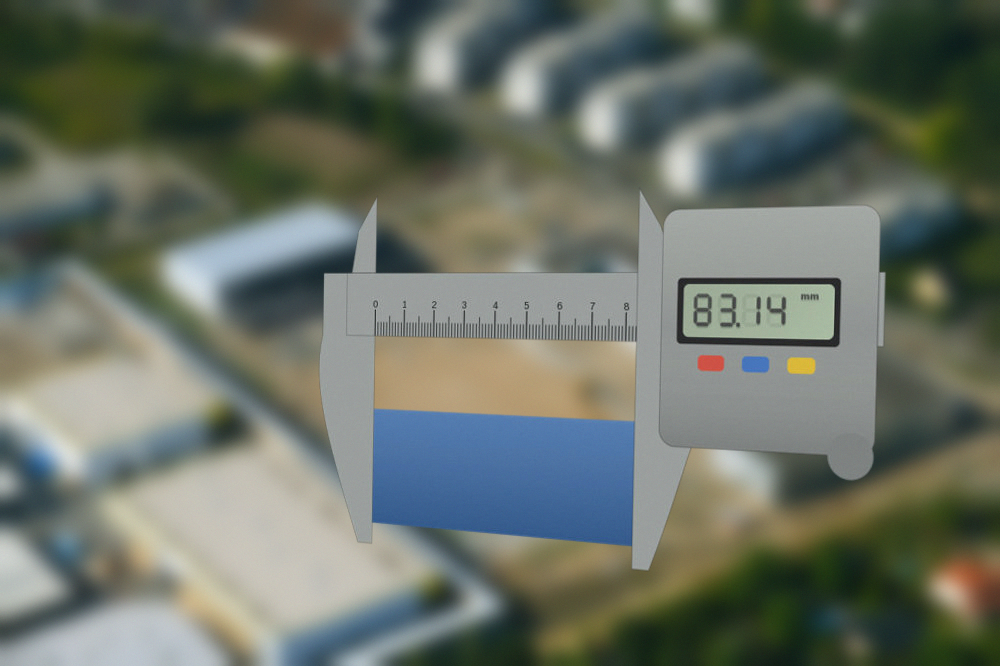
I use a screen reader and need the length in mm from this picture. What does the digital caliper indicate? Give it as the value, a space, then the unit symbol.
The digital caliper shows 83.14 mm
